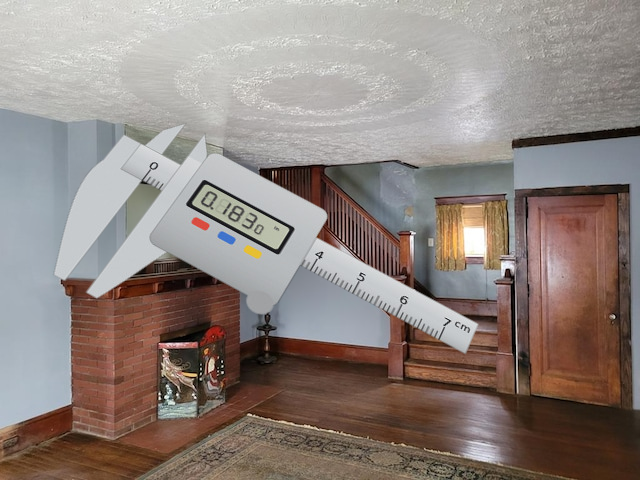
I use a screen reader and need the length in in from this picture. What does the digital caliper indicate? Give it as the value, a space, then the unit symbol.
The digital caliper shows 0.1830 in
